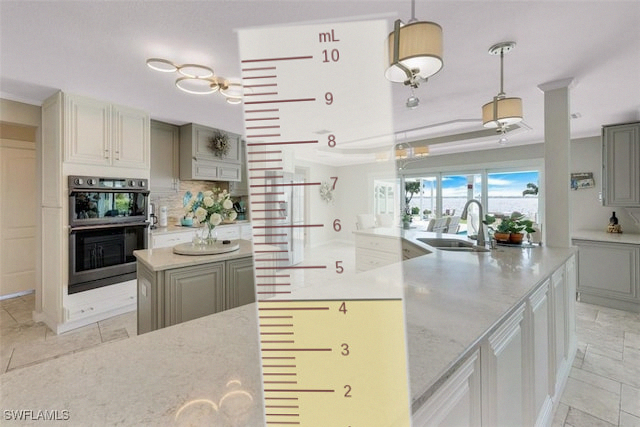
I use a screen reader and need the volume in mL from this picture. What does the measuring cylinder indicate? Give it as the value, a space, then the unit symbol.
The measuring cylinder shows 4.2 mL
